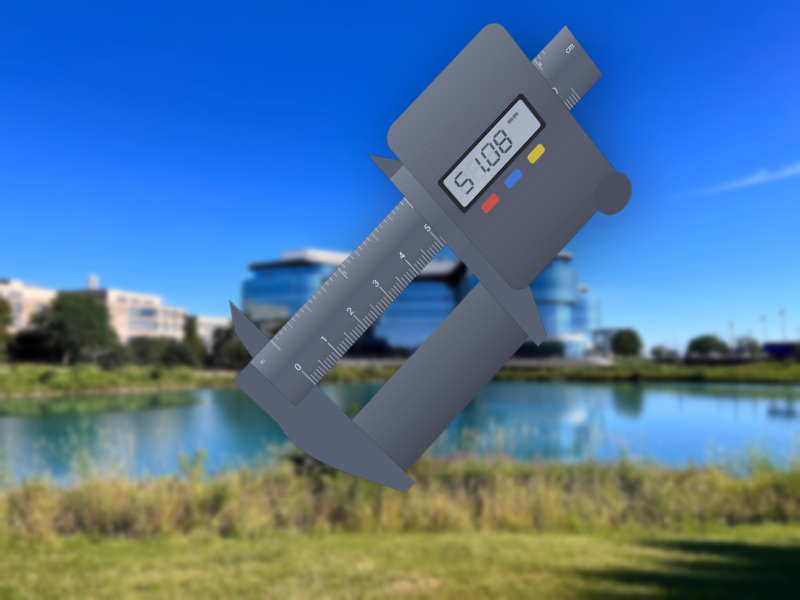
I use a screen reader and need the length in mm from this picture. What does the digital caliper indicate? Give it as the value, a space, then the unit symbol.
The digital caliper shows 51.08 mm
